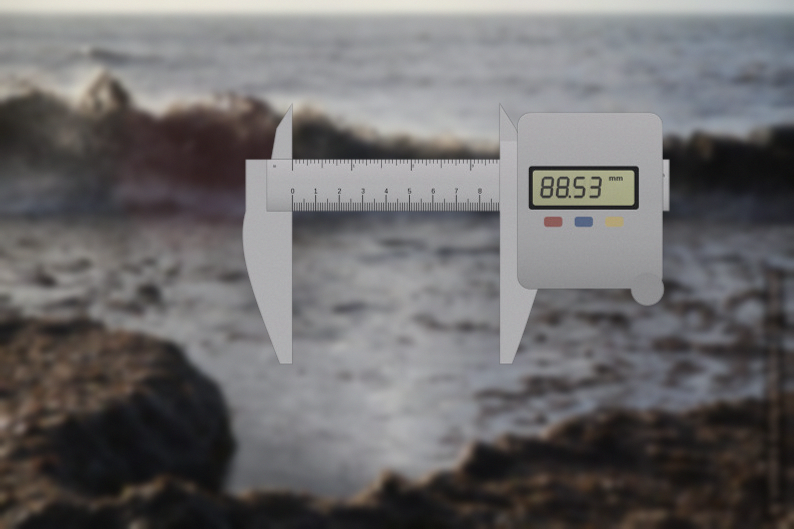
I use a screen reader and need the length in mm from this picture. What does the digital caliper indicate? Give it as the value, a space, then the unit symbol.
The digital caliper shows 88.53 mm
